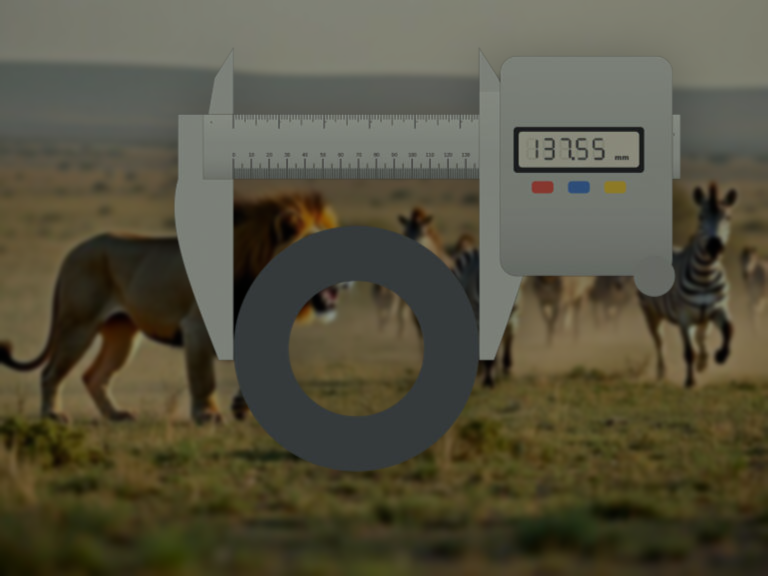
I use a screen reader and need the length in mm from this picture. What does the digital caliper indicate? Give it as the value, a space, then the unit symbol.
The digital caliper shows 137.55 mm
